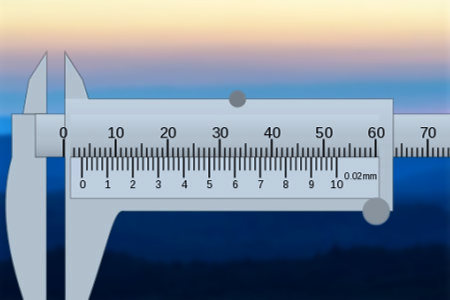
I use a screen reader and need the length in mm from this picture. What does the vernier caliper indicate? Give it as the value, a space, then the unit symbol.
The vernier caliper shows 3.5 mm
